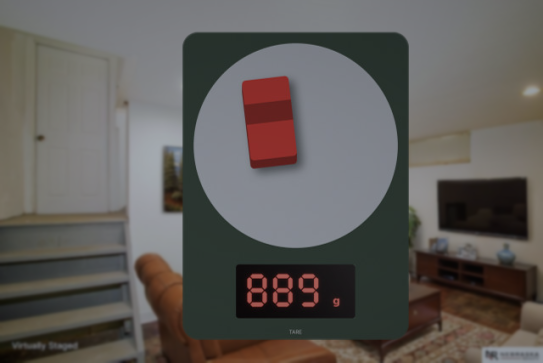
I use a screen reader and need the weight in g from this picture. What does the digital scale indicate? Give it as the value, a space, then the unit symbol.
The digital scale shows 889 g
